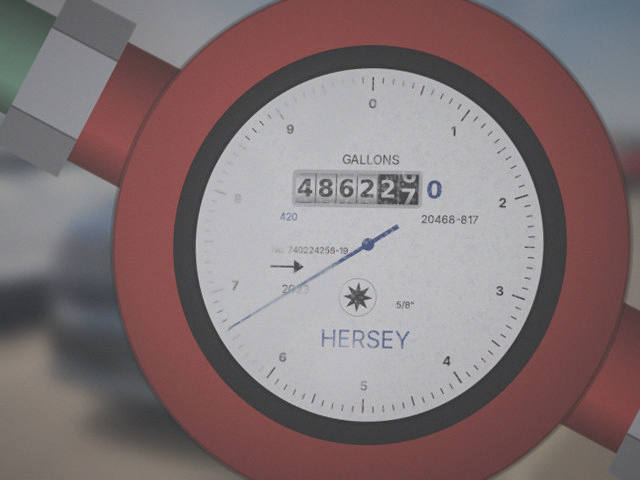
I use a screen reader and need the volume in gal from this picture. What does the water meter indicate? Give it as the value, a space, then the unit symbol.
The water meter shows 4862266.6 gal
